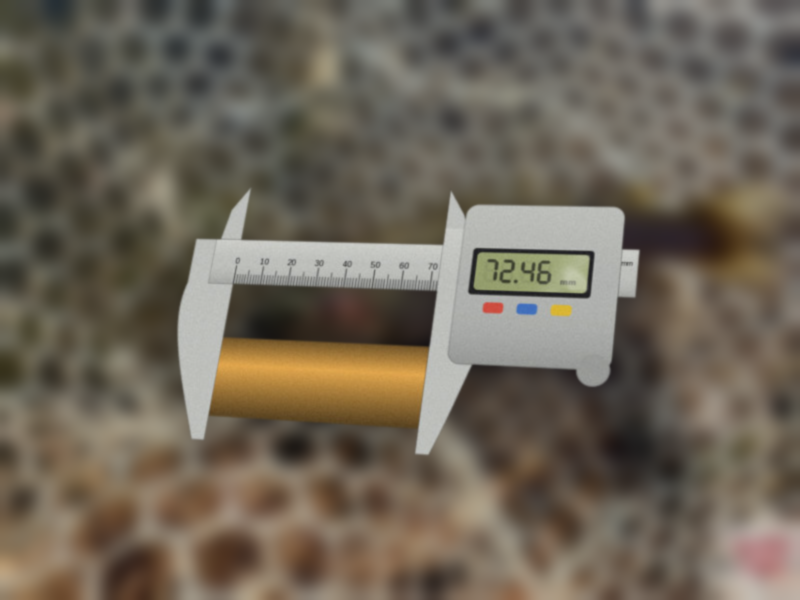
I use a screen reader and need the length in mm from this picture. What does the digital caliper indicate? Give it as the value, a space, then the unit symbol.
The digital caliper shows 72.46 mm
